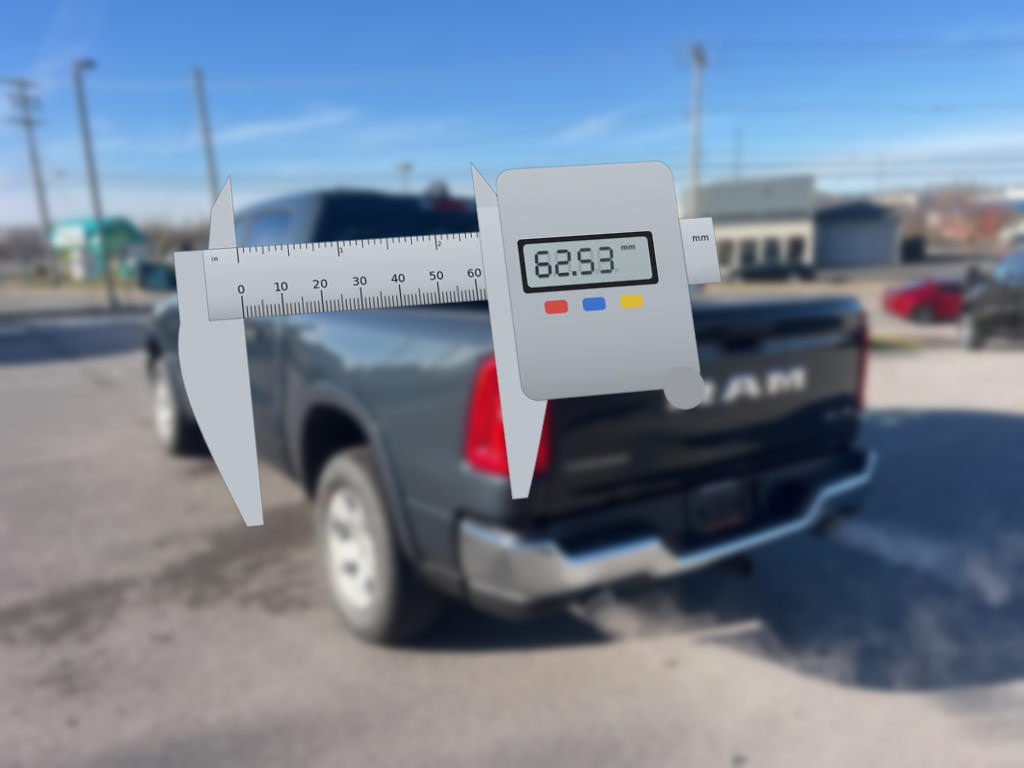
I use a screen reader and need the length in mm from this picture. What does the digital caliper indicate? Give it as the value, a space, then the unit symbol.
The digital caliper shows 62.53 mm
